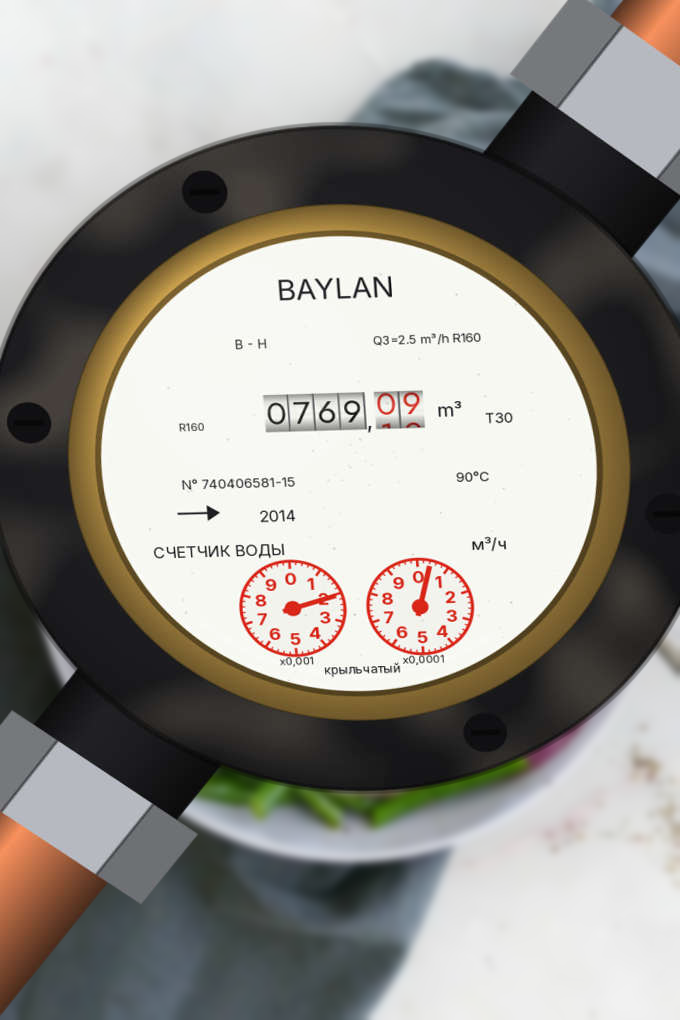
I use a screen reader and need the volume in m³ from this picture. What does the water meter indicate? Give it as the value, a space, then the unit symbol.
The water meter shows 769.0920 m³
